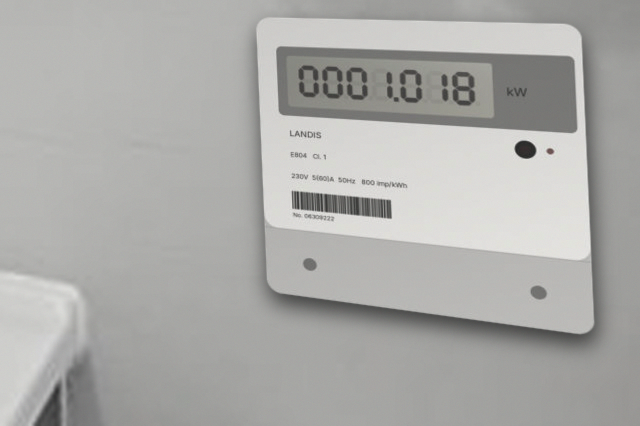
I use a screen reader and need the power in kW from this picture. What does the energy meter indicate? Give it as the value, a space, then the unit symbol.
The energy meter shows 1.018 kW
